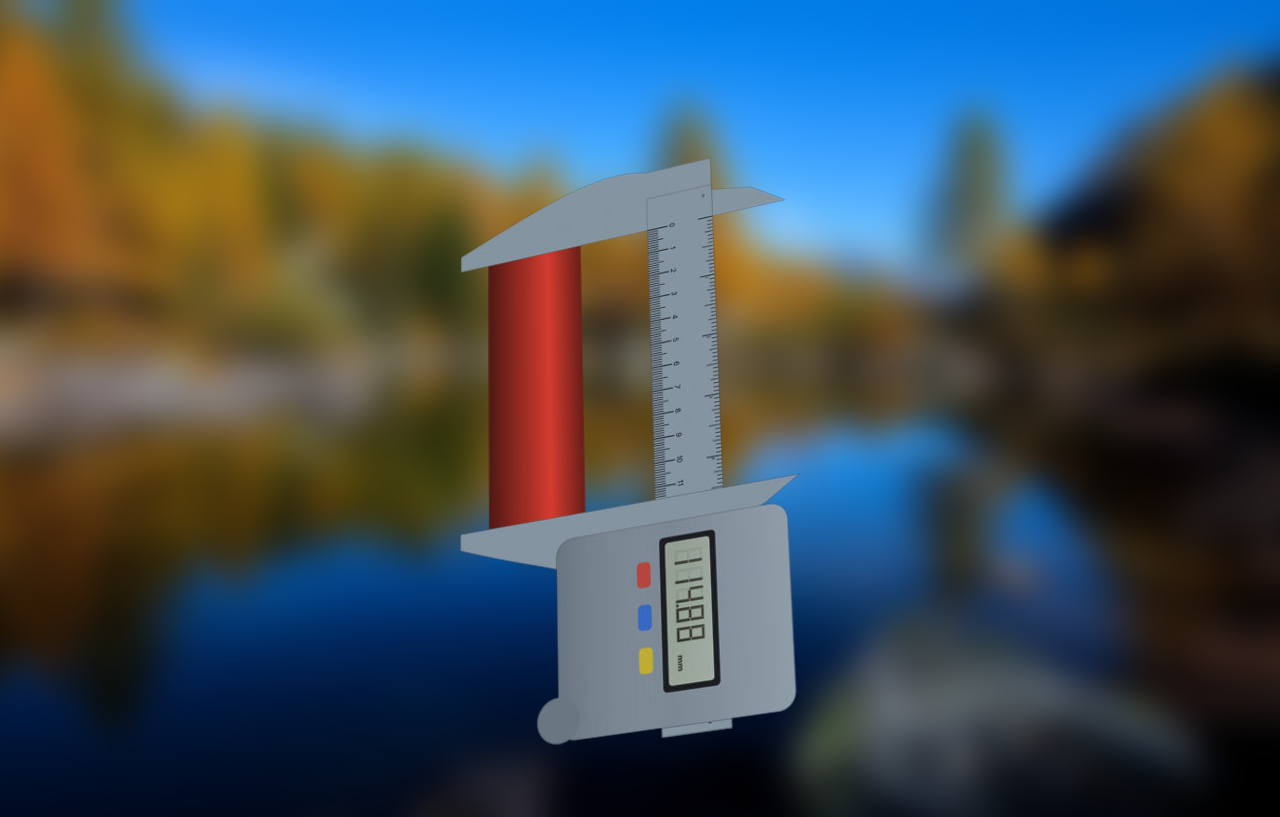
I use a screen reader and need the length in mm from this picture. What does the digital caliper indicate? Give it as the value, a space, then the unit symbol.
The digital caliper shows 114.88 mm
